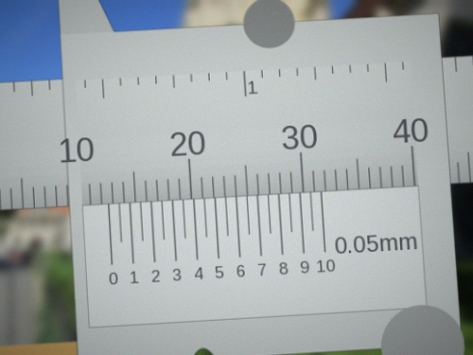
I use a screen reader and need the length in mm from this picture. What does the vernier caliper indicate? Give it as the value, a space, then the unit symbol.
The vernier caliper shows 12.6 mm
